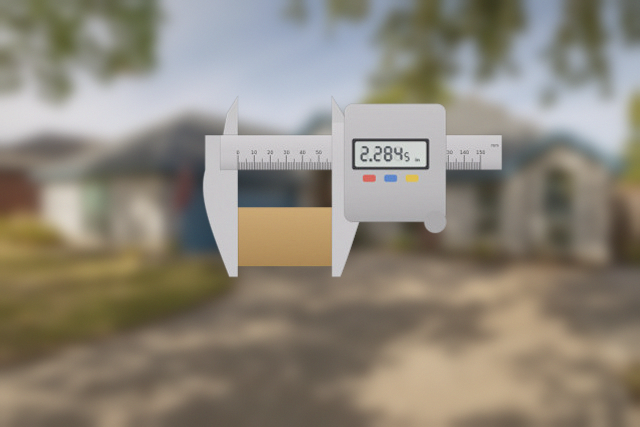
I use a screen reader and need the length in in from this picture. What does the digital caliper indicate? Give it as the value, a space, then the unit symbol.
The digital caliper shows 2.2845 in
